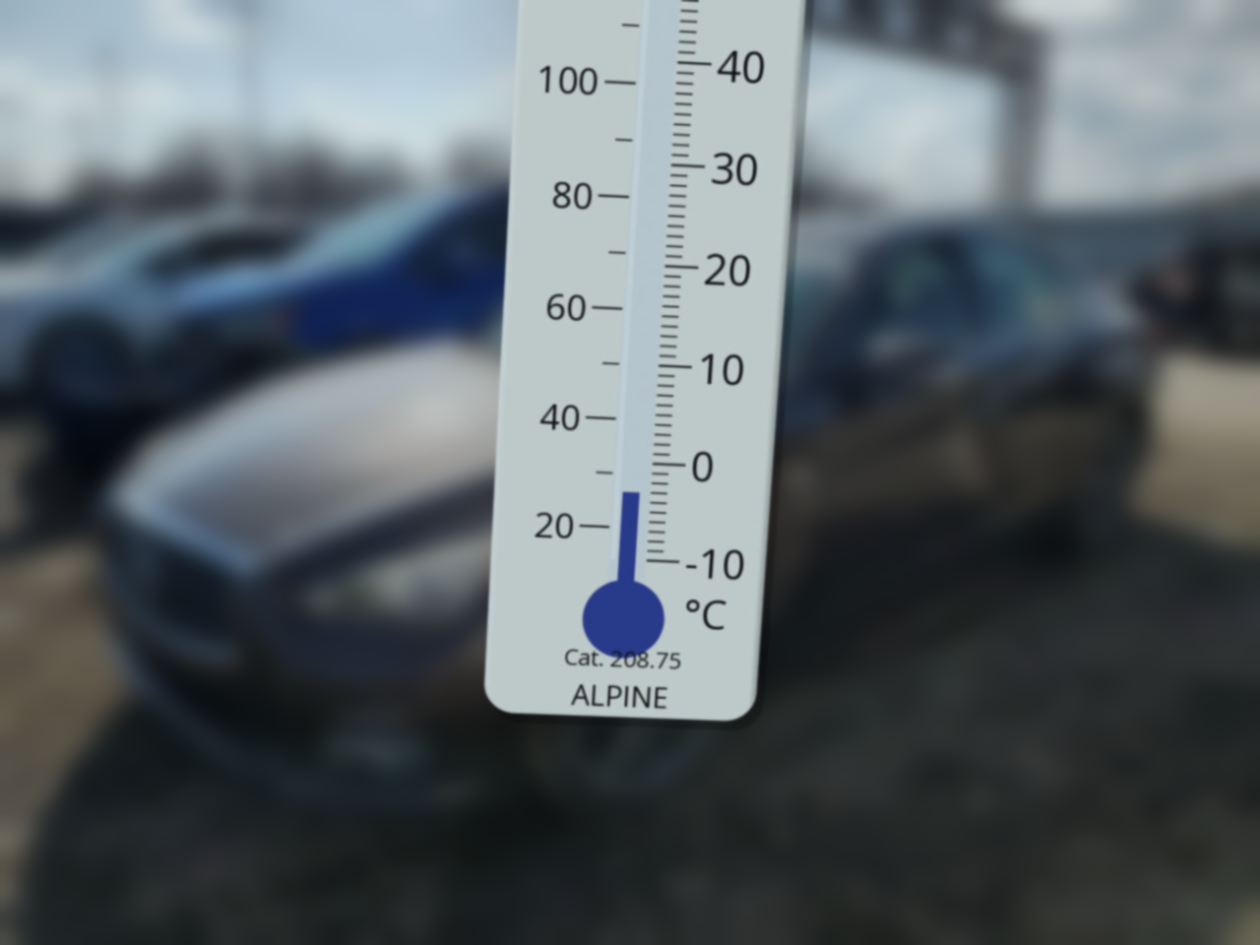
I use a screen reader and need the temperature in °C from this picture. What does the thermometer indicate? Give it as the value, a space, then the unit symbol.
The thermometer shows -3 °C
